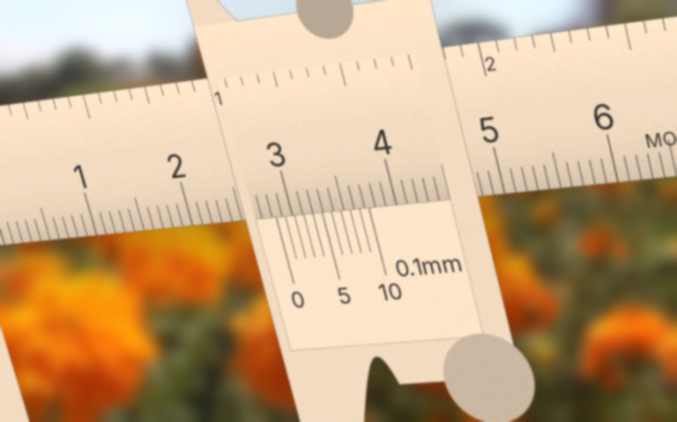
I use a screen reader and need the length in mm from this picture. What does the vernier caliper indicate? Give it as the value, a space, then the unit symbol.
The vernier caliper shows 28.4 mm
